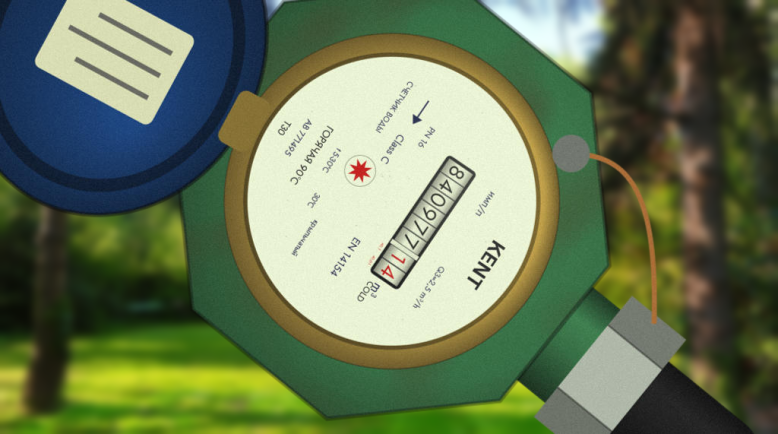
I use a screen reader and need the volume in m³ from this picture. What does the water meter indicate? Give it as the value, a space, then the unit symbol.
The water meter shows 840977.14 m³
